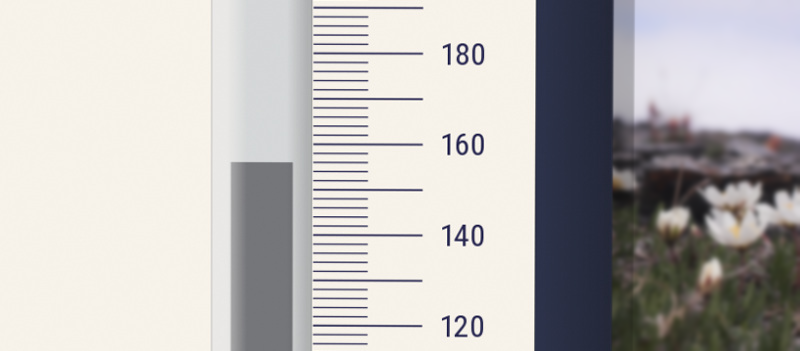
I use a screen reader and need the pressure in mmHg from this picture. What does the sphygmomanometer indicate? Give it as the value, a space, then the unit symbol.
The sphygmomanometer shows 156 mmHg
